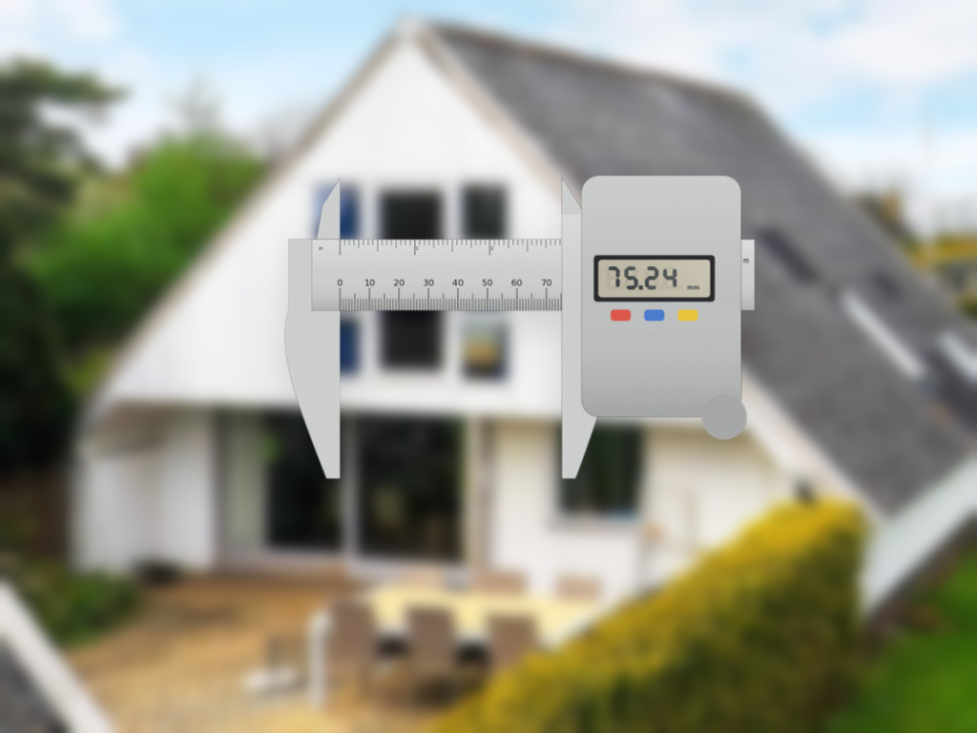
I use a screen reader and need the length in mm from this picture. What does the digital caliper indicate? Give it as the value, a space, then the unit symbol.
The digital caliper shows 75.24 mm
